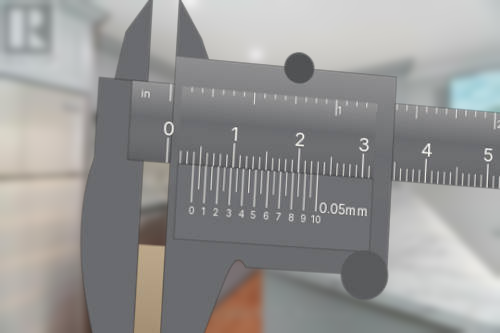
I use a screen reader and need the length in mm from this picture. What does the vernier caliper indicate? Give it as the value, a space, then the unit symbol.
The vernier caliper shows 4.0 mm
